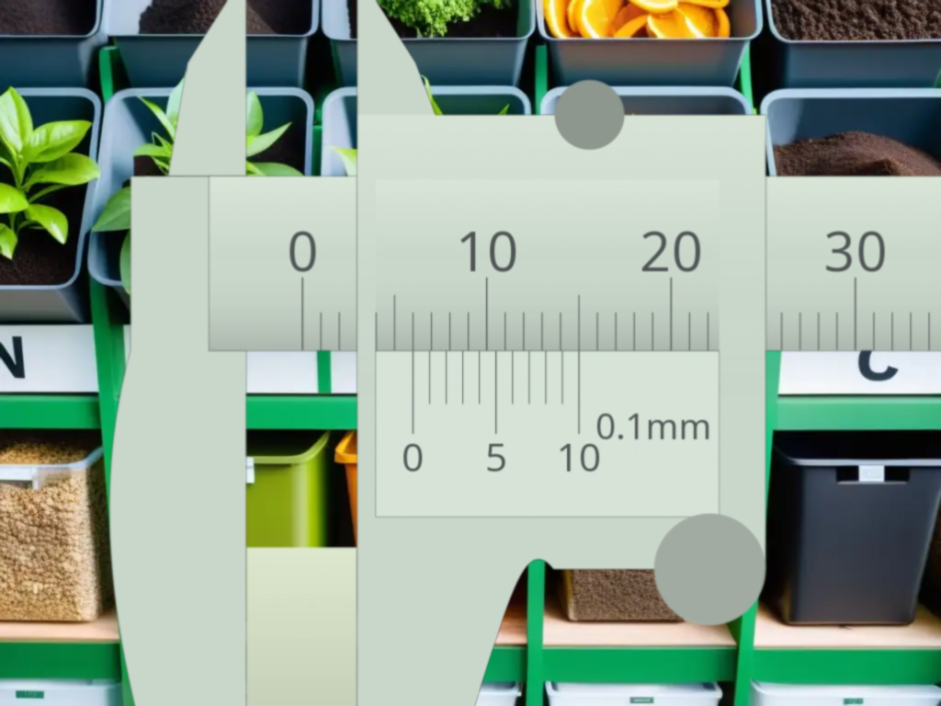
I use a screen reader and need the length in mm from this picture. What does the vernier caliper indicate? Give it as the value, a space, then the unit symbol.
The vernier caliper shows 6.0 mm
